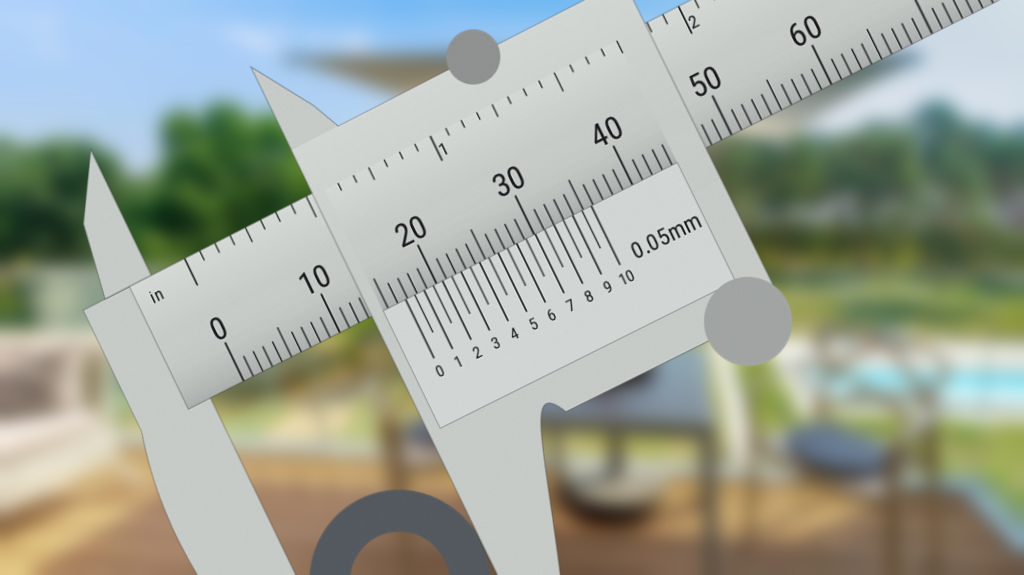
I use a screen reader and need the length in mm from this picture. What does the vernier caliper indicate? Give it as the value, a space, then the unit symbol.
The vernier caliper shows 16.8 mm
